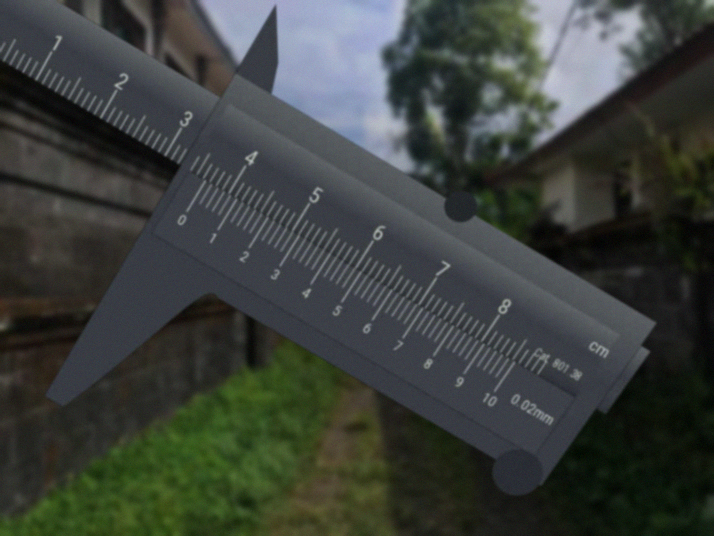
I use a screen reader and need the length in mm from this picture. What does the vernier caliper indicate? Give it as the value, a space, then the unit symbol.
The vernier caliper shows 36.4 mm
